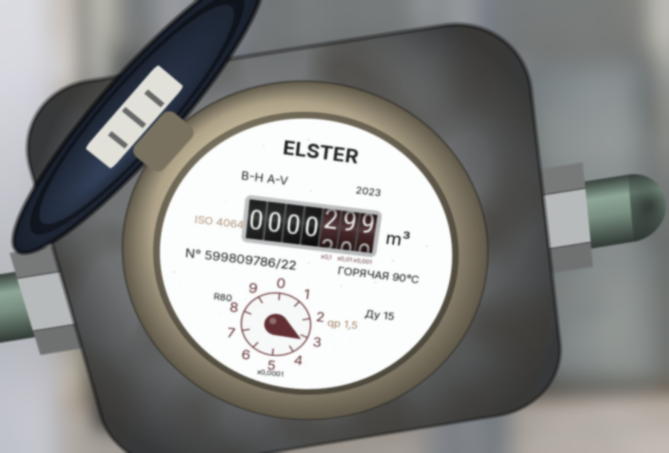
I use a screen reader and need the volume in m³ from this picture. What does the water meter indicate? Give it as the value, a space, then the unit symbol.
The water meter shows 0.2993 m³
